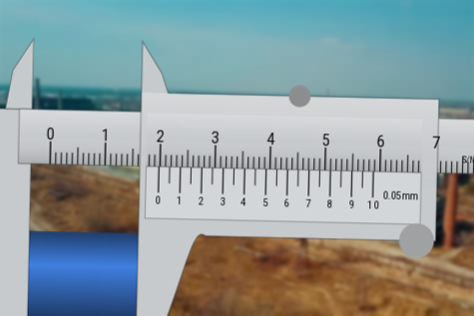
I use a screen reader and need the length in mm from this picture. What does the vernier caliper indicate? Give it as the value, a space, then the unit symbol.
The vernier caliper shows 19.8 mm
